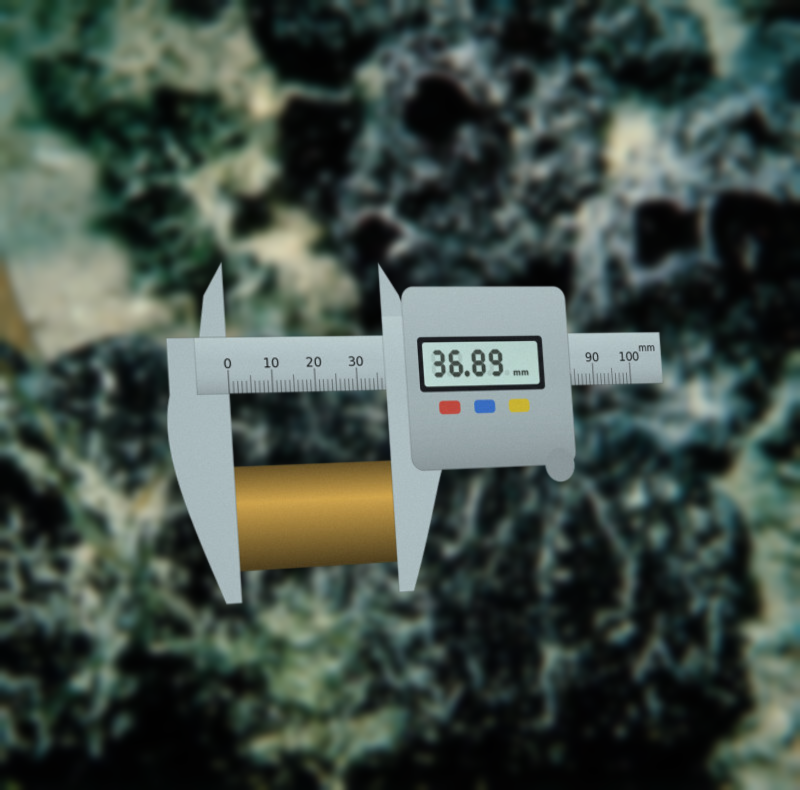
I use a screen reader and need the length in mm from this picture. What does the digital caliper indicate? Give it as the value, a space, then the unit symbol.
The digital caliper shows 36.89 mm
